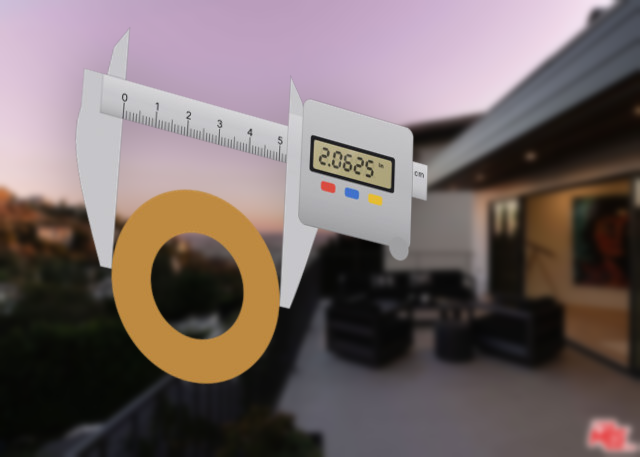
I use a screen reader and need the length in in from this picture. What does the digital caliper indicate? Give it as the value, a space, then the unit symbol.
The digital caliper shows 2.0625 in
